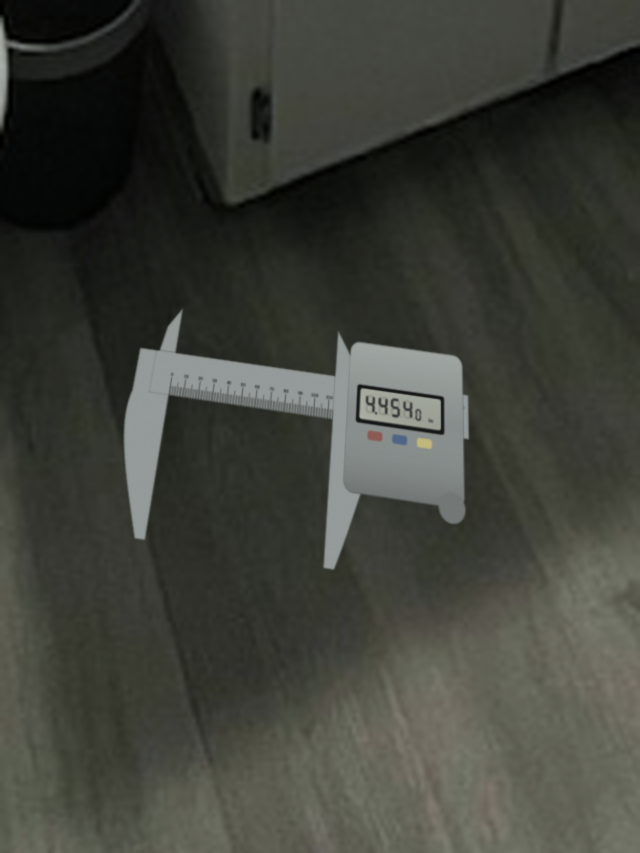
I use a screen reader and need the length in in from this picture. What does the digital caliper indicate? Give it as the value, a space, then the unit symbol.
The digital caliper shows 4.4540 in
